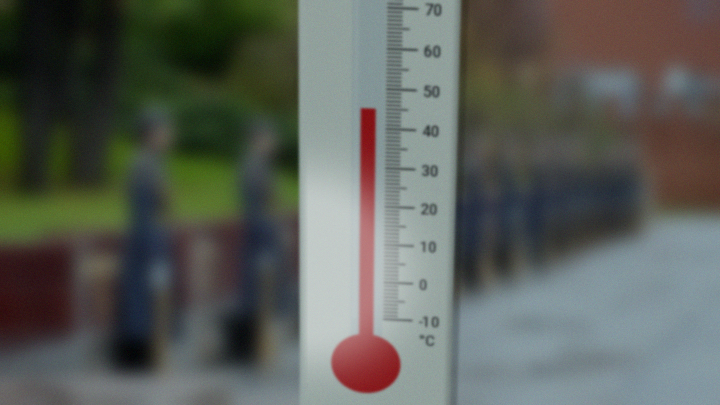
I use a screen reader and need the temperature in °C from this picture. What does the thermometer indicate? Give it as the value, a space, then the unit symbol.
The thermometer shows 45 °C
